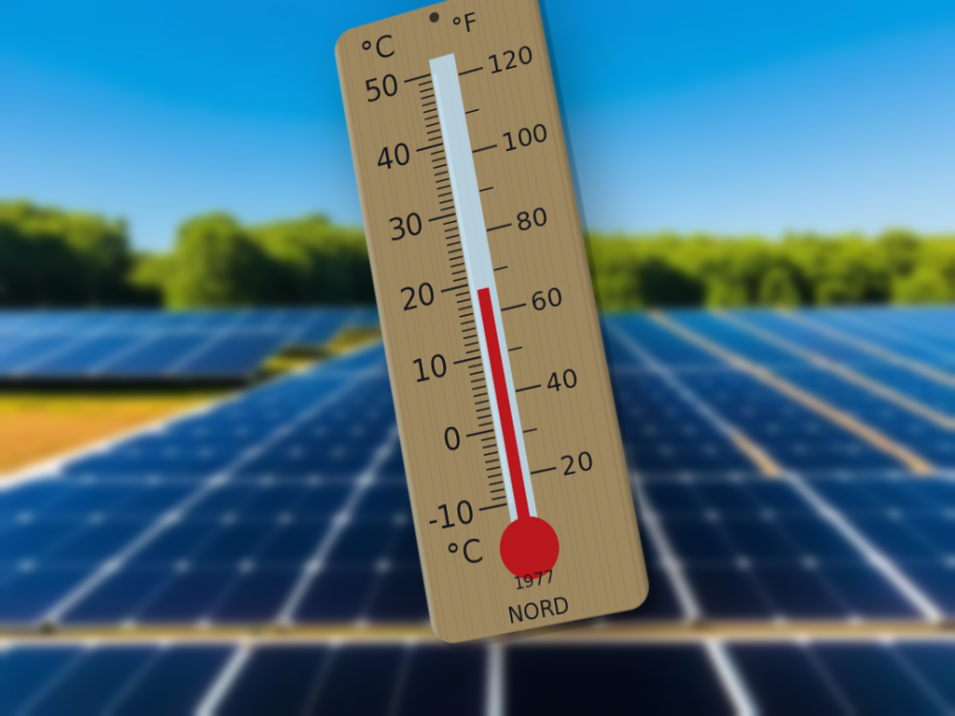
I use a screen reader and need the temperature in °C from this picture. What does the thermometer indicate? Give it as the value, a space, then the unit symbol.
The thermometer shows 19 °C
